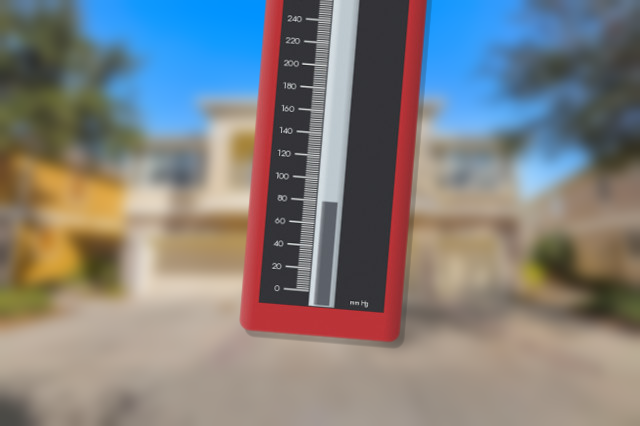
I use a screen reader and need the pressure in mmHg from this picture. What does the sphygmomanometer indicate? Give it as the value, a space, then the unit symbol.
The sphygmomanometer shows 80 mmHg
